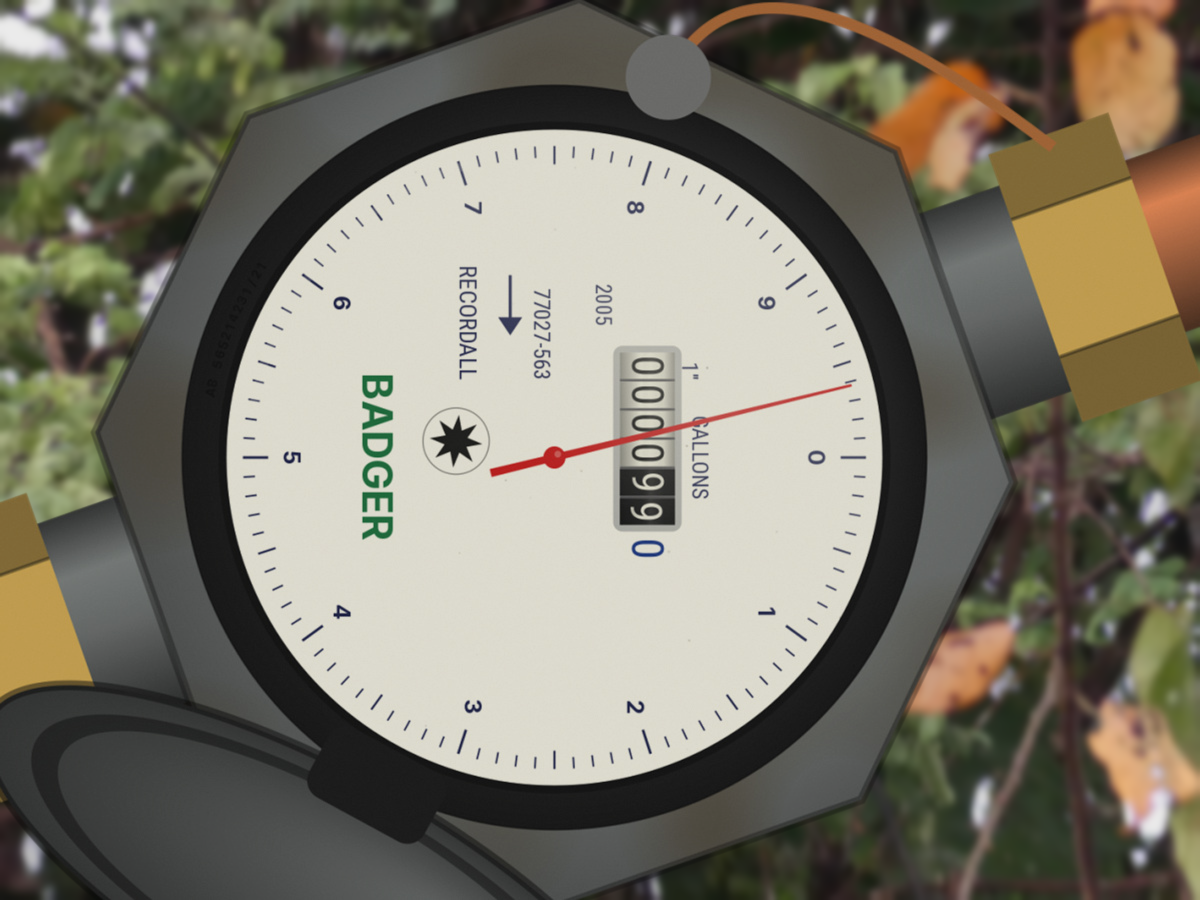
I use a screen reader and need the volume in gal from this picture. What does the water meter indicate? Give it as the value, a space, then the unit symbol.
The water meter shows 989.6 gal
